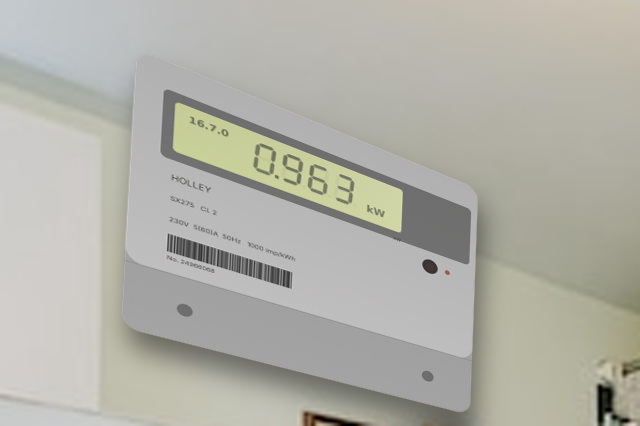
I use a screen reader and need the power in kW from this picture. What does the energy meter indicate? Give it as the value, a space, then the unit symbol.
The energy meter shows 0.963 kW
